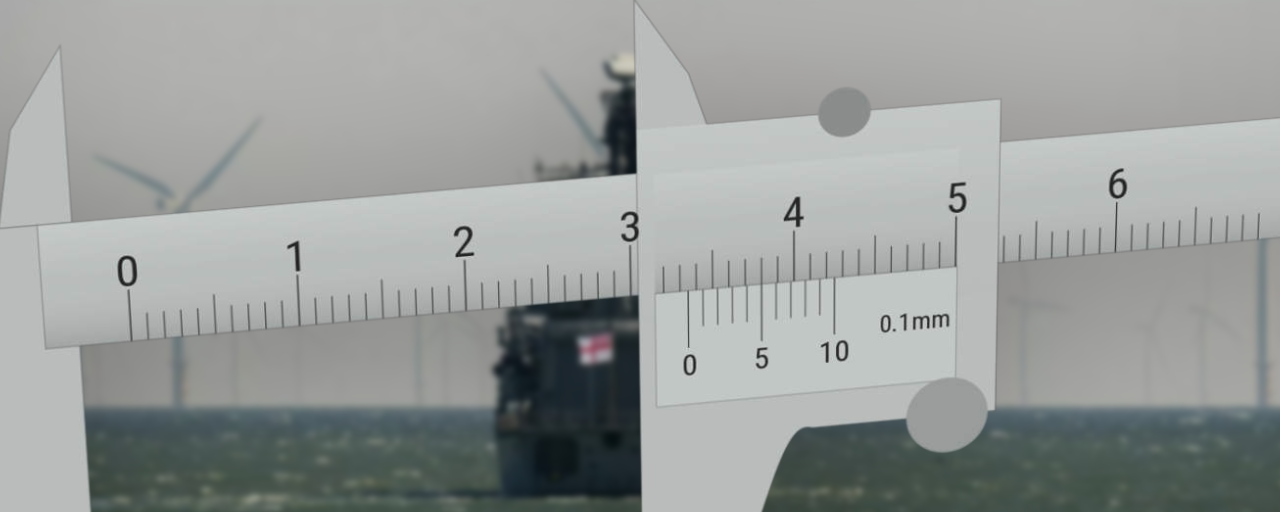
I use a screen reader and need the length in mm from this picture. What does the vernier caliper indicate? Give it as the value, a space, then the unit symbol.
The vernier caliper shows 33.5 mm
